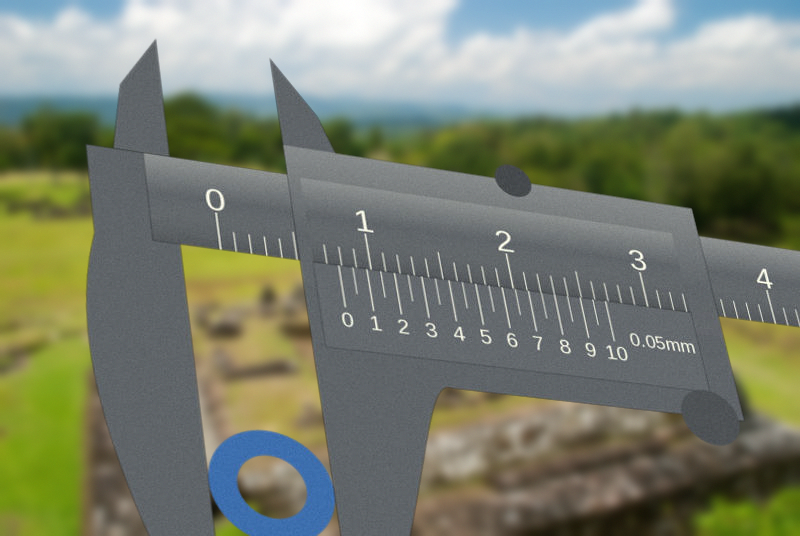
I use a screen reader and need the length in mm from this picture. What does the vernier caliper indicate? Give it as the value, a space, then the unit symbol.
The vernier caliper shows 7.8 mm
